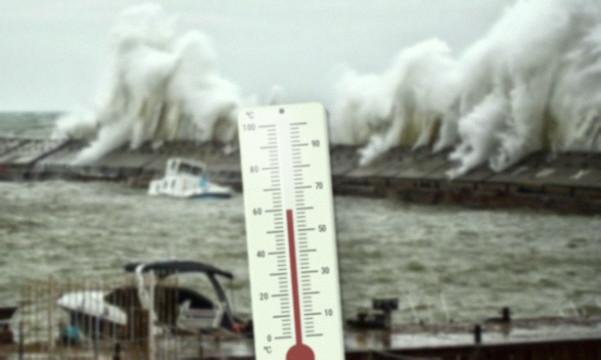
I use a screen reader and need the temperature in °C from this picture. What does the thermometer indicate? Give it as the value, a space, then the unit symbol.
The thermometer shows 60 °C
